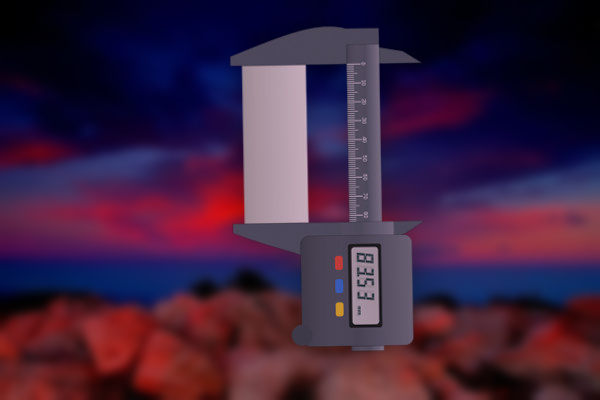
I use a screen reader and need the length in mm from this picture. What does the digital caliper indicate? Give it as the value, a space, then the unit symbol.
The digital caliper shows 83.53 mm
